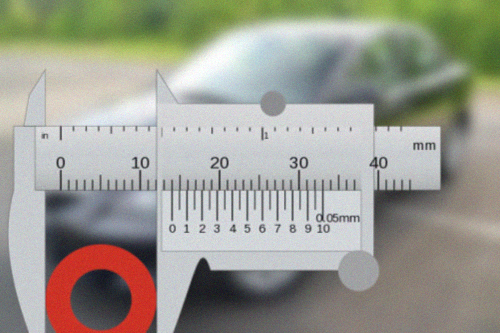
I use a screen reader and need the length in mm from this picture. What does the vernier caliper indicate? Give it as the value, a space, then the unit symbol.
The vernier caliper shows 14.0 mm
